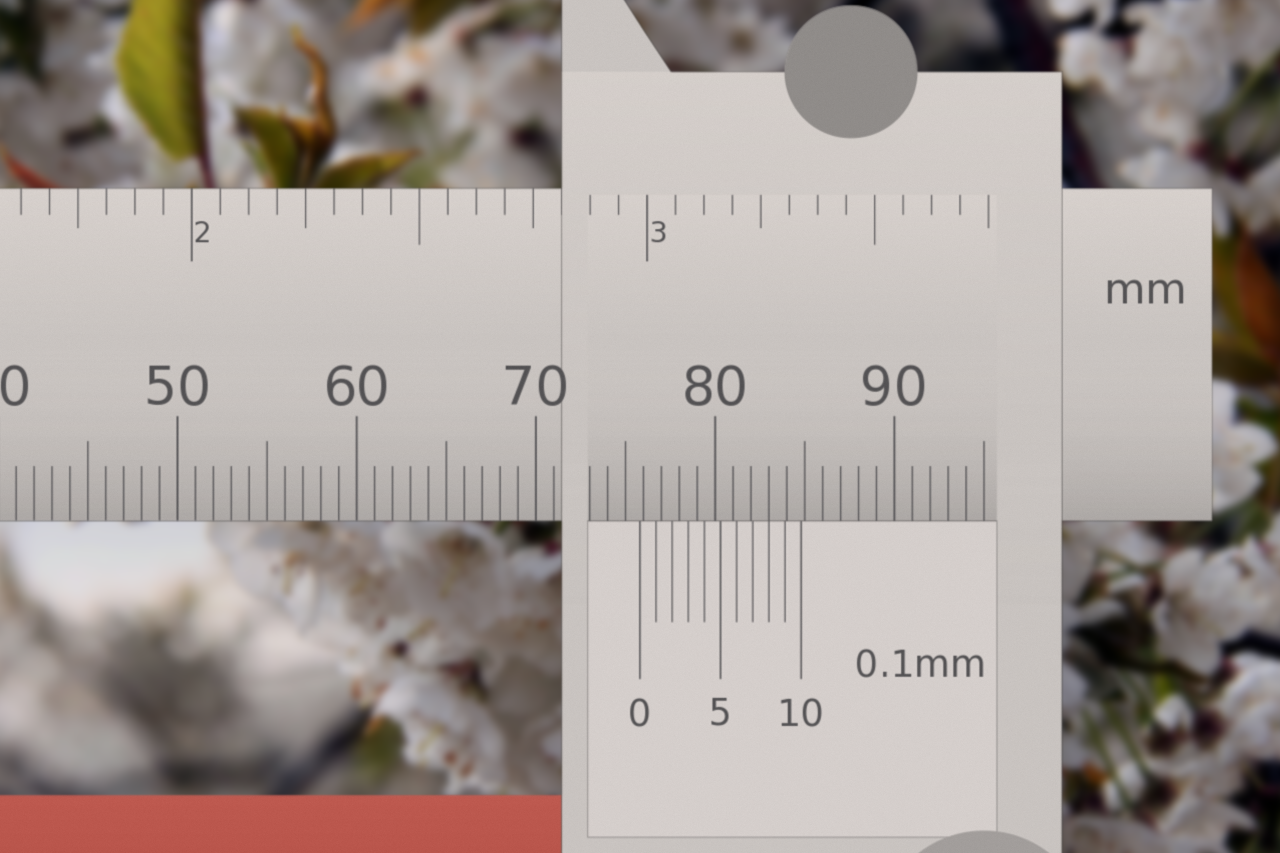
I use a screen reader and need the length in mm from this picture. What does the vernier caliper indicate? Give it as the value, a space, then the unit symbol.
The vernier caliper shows 75.8 mm
